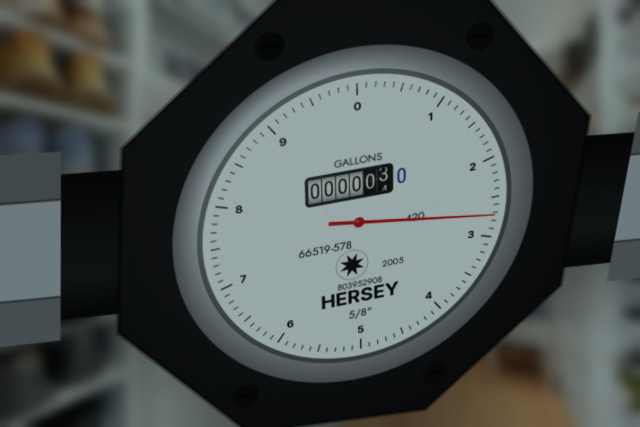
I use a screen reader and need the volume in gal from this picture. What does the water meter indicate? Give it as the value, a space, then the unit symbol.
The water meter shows 32.7 gal
